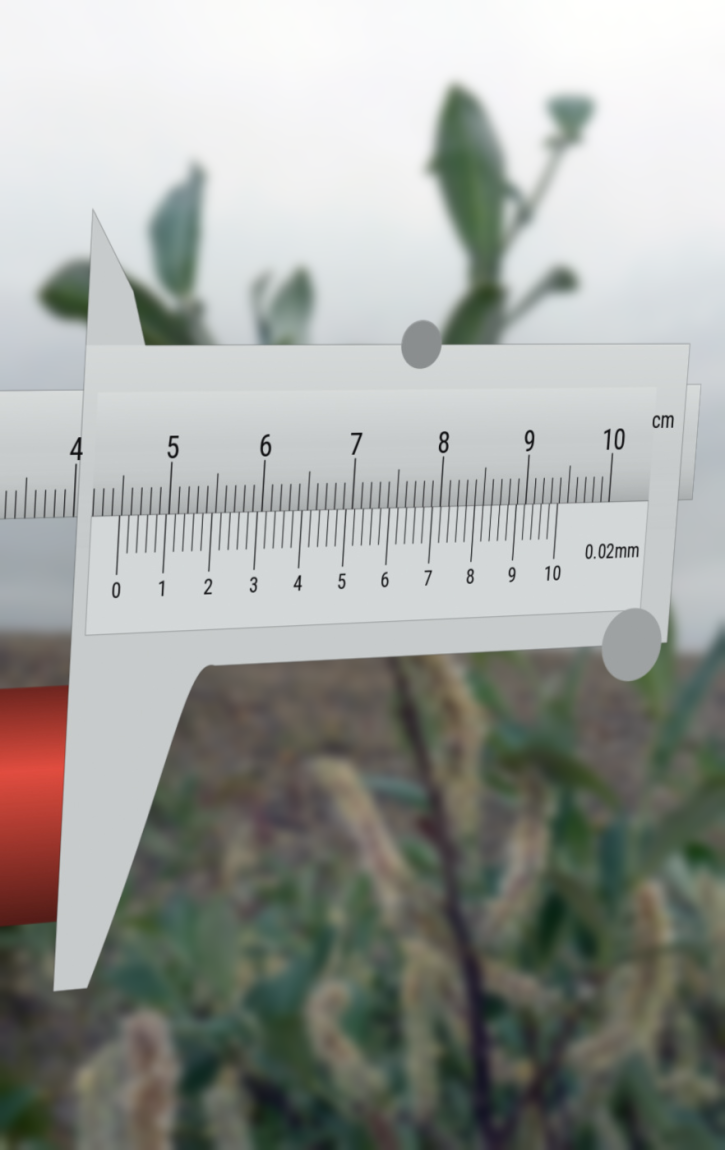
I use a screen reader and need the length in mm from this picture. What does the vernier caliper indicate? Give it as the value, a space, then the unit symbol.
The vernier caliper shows 44.8 mm
